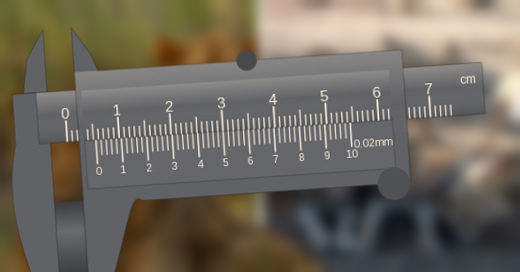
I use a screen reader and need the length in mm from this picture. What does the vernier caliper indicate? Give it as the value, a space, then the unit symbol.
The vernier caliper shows 5.5 mm
